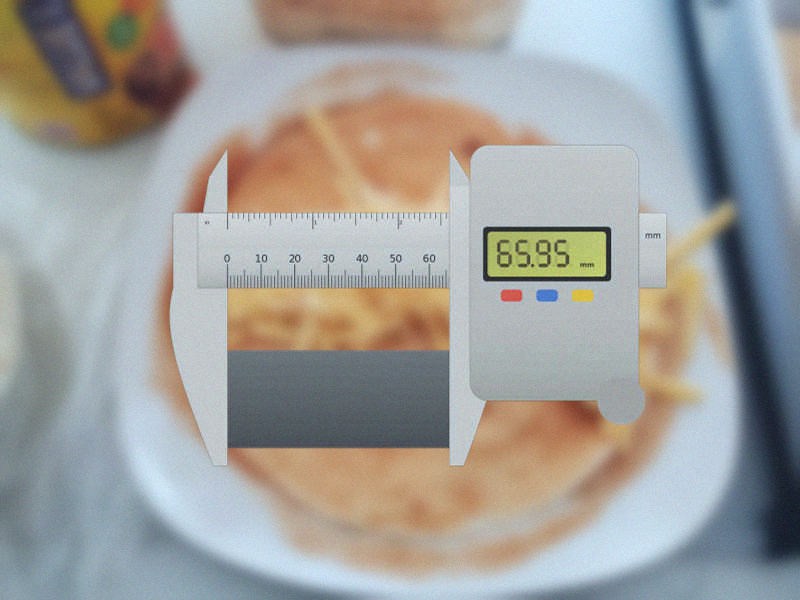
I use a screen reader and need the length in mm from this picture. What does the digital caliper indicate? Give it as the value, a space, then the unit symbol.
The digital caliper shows 65.95 mm
